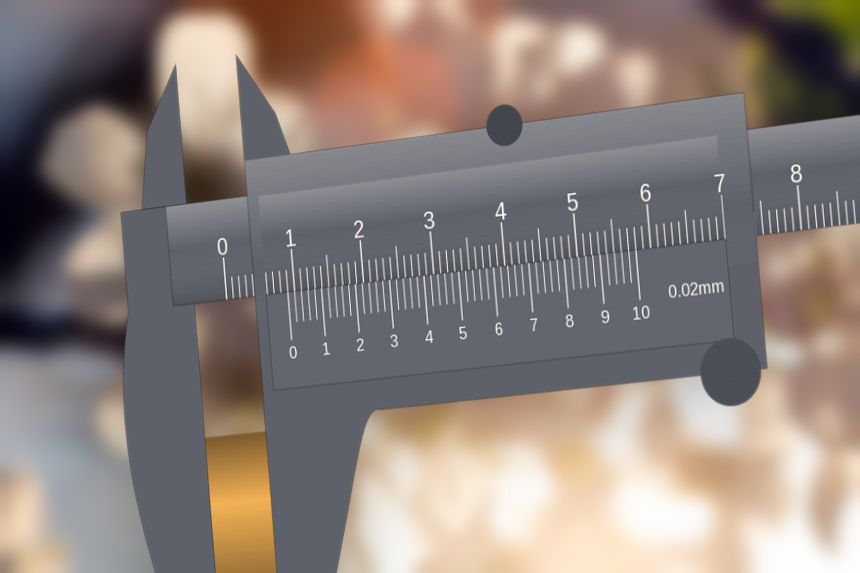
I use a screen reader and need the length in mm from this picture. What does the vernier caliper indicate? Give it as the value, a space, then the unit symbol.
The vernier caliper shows 9.0 mm
